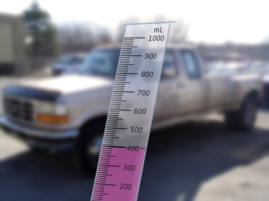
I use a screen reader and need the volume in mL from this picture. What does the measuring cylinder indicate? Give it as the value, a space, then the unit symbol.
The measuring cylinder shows 400 mL
